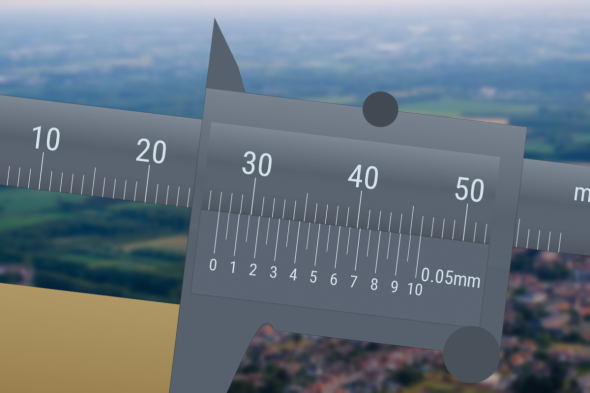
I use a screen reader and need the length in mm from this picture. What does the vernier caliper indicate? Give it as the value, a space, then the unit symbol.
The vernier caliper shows 27.0 mm
